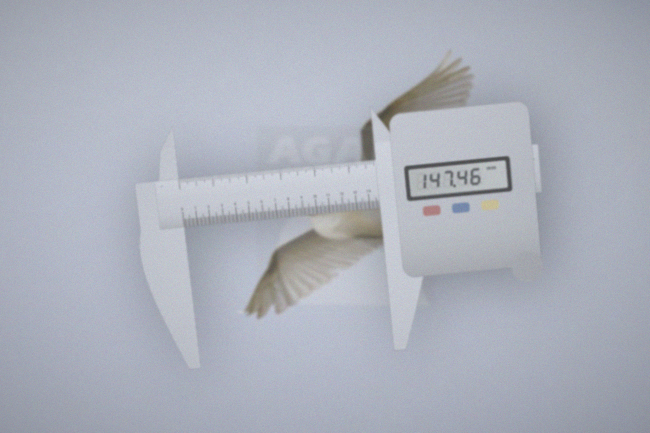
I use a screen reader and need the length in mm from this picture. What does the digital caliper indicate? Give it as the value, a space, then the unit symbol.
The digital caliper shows 147.46 mm
